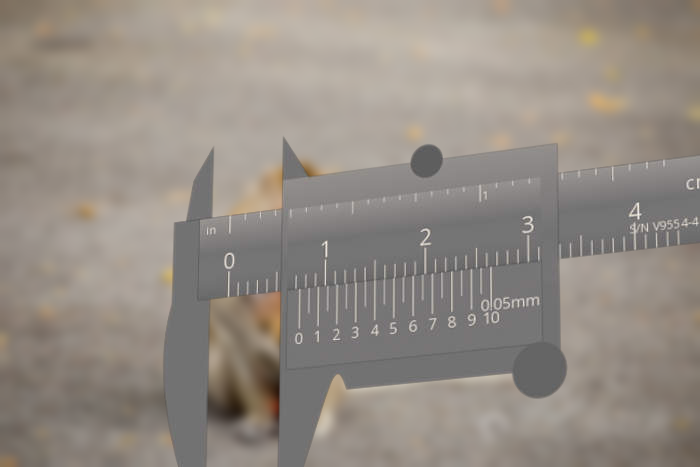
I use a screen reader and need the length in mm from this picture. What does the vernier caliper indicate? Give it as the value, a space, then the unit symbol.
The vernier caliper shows 7.4 mm
